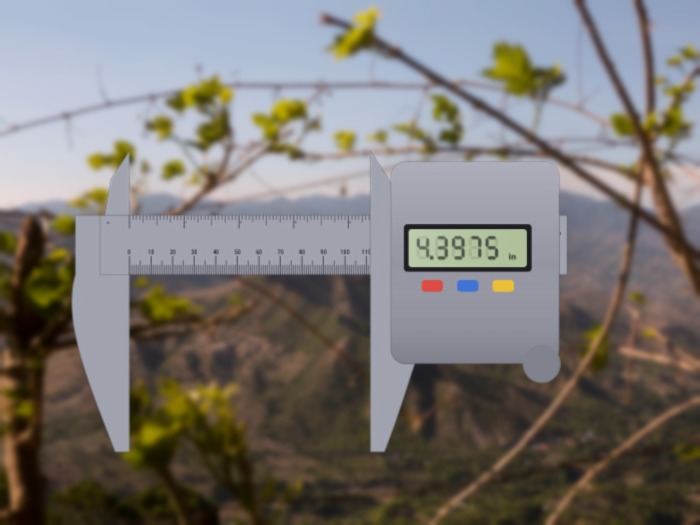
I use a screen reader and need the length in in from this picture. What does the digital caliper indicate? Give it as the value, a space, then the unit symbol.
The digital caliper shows 4.3975 in
